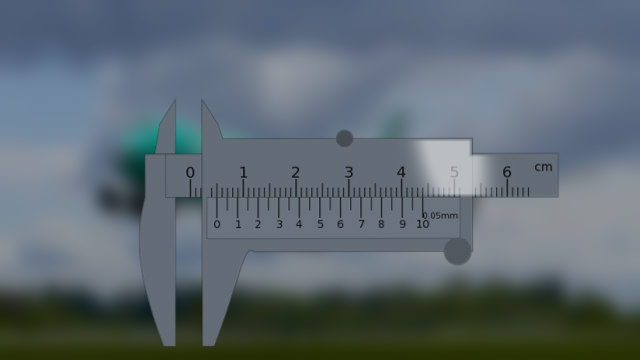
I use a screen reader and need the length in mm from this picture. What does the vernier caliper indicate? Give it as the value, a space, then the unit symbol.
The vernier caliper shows 5.0 mm
